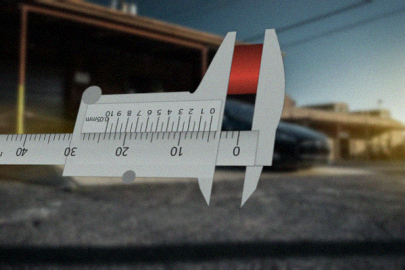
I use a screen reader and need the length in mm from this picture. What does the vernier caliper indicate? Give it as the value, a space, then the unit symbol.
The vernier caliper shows 5.0 mm
